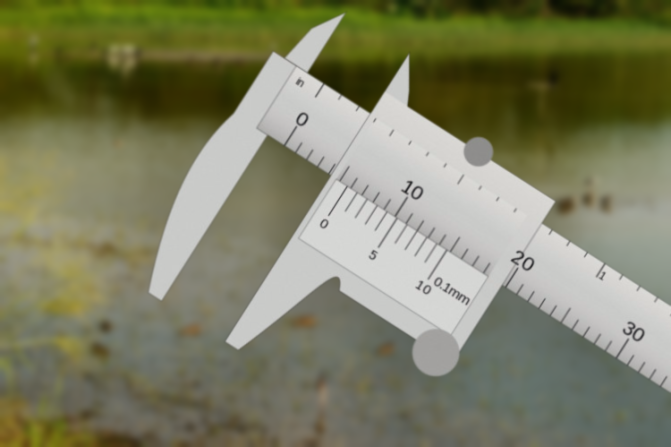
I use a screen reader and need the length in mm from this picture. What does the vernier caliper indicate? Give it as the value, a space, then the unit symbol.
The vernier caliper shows 5.7 mm
